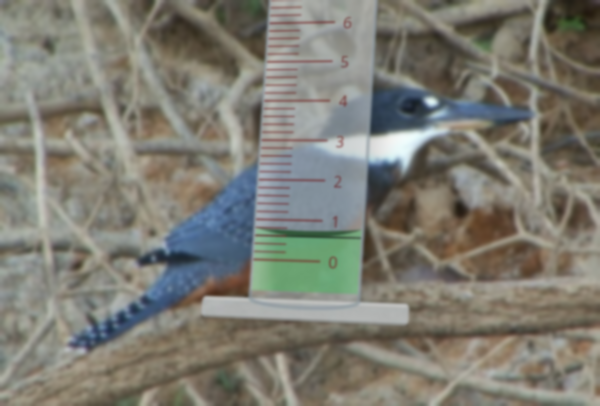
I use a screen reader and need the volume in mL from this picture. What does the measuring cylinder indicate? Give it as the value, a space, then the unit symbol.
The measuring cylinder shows 0.6 mL
